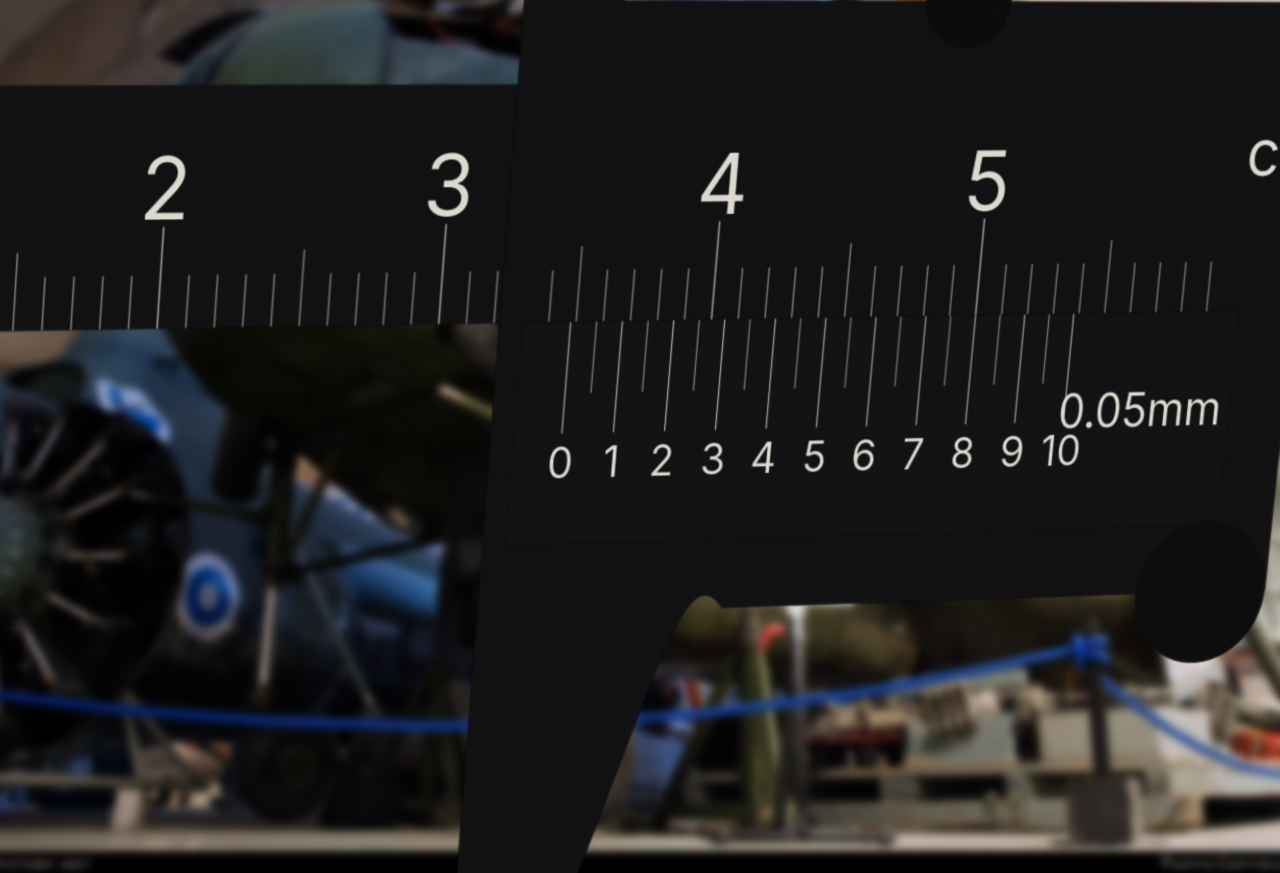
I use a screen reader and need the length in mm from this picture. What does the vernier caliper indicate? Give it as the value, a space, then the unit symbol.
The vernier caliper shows 34.8 mm
